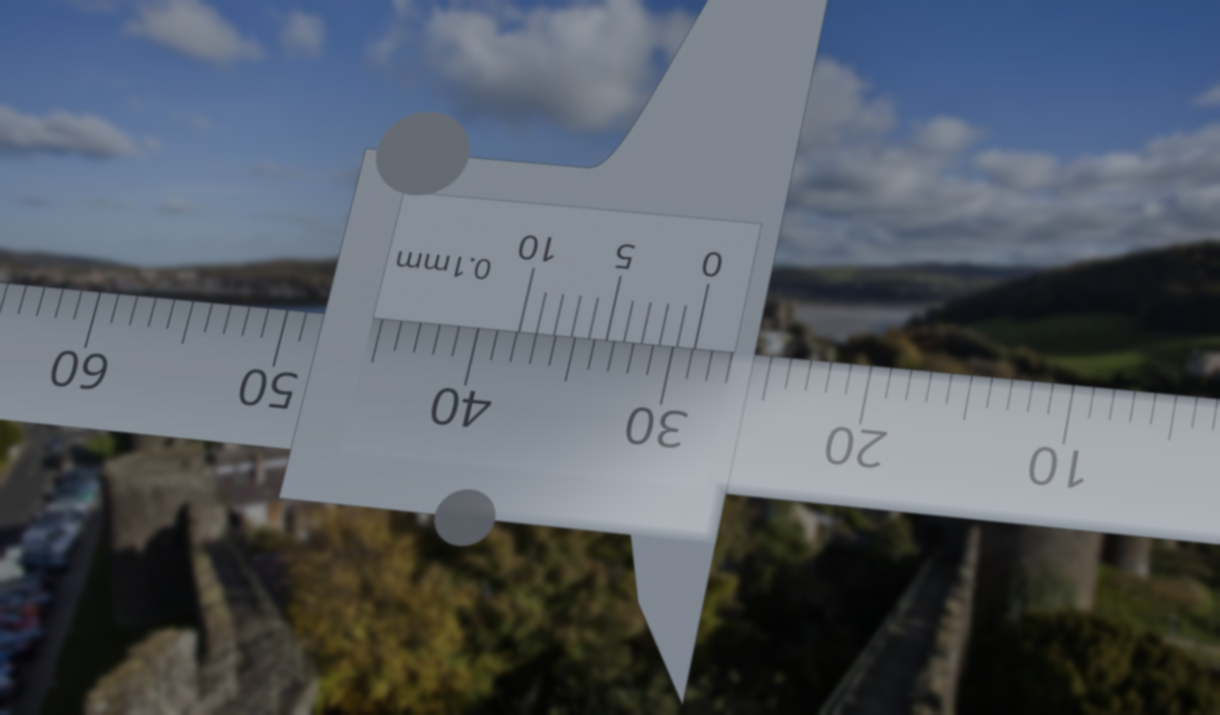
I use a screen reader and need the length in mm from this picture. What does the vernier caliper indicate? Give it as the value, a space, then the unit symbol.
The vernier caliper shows 28.9 mm
